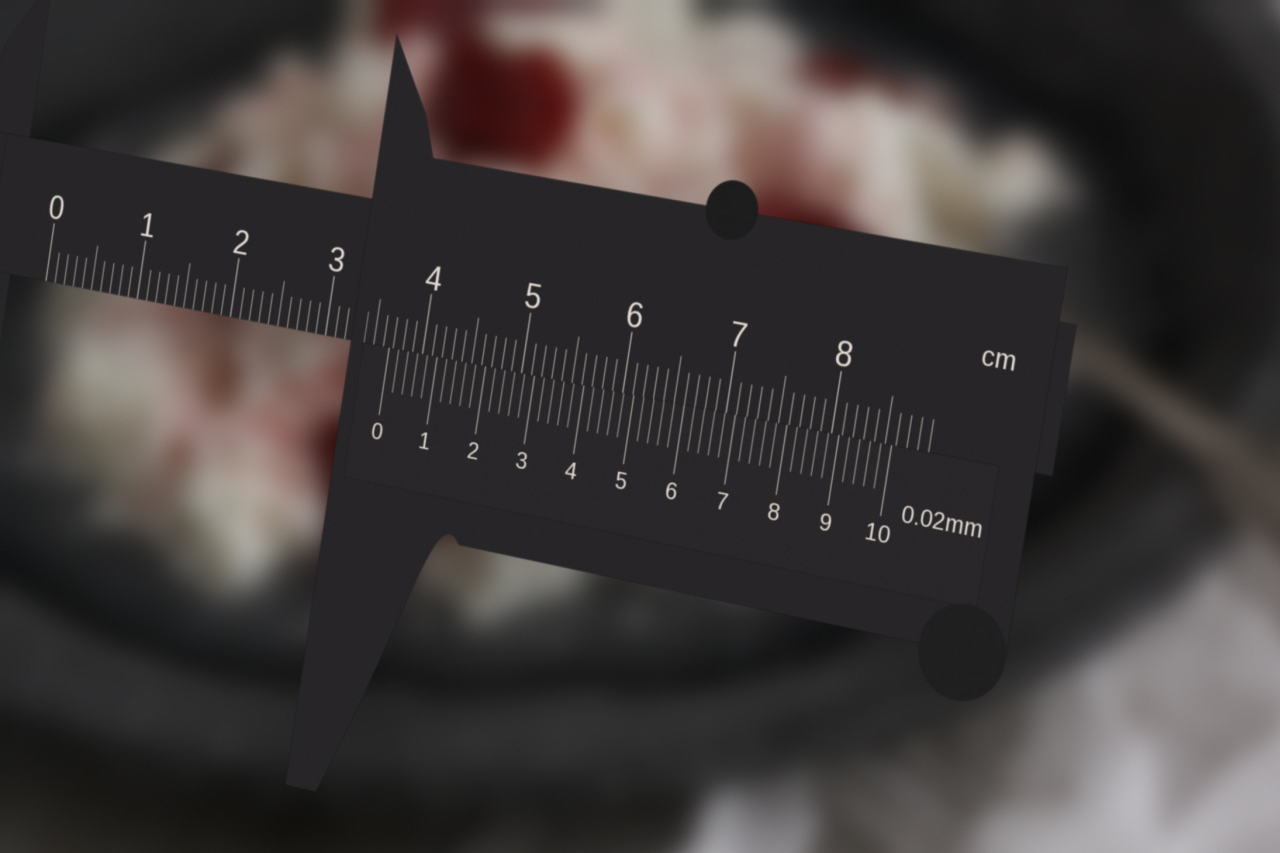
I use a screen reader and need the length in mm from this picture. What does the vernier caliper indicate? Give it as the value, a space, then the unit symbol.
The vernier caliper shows 36.6 mm
